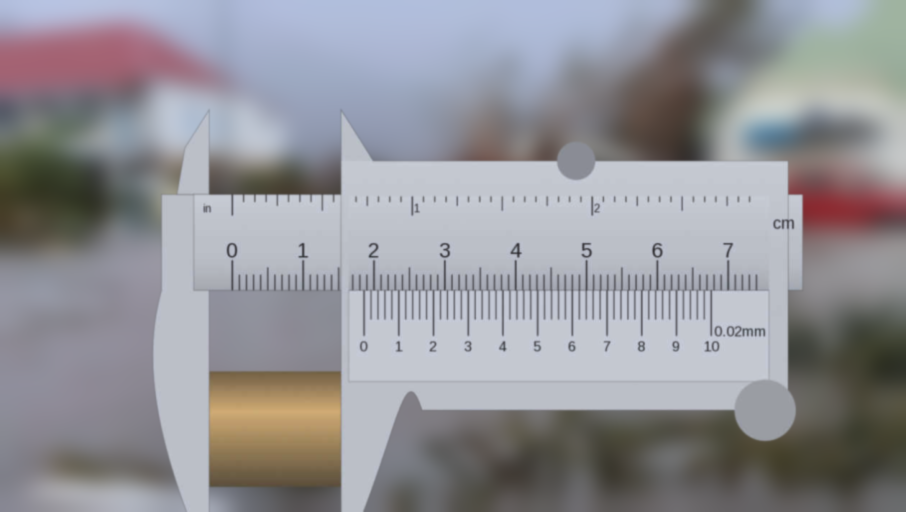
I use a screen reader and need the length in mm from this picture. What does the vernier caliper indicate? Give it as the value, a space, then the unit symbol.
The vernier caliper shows 18.6 mm
